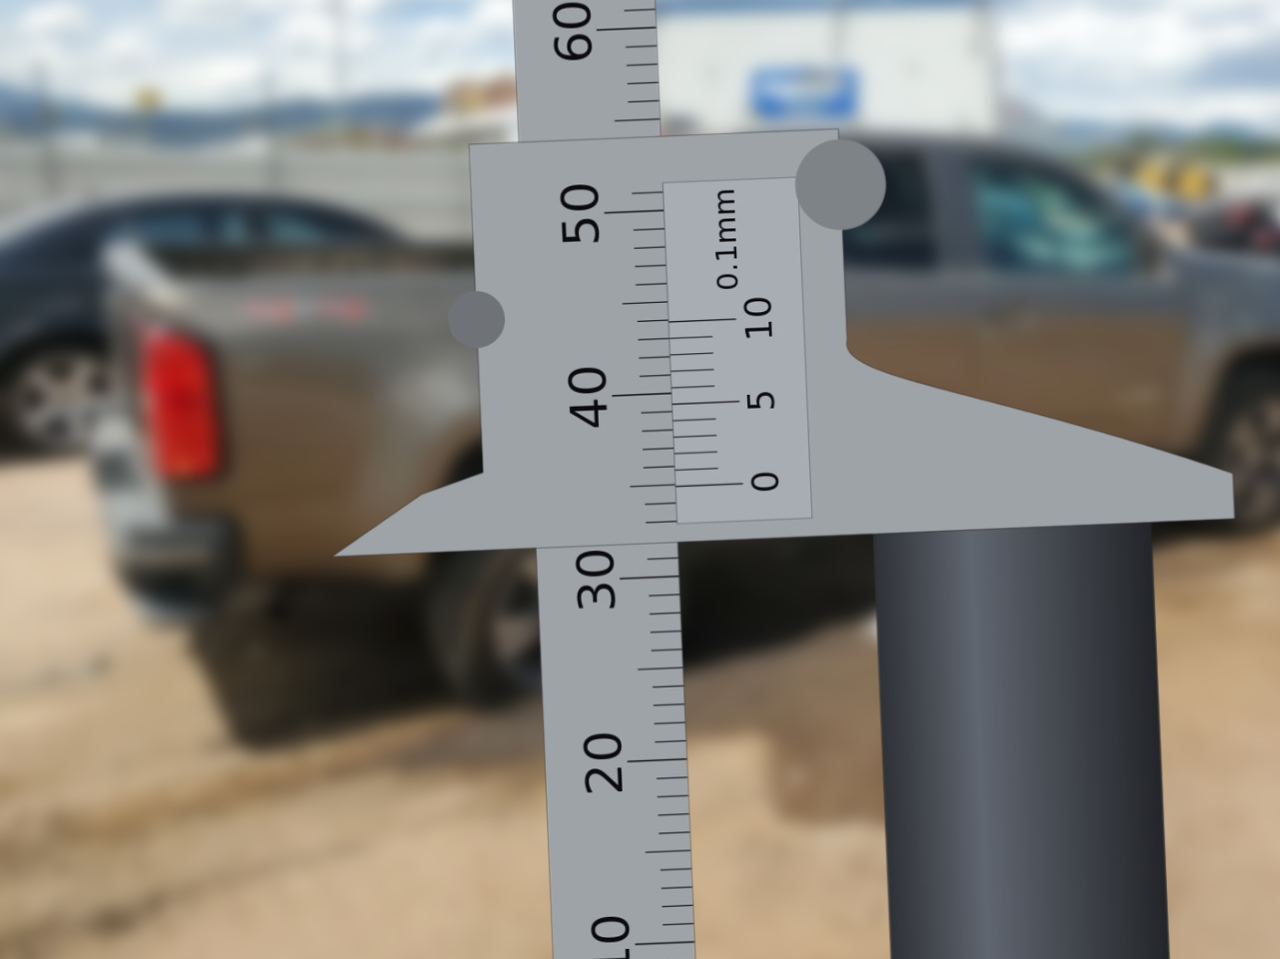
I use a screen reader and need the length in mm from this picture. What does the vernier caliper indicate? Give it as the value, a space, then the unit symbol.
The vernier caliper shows 34.9 mm
